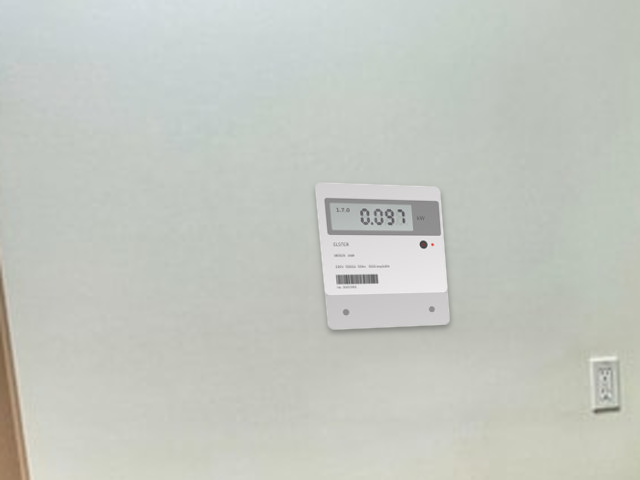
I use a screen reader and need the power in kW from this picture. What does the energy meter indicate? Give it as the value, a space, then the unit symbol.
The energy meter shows 0.097 kW
